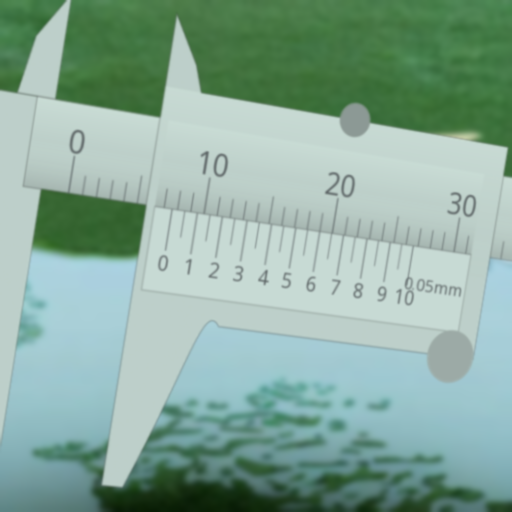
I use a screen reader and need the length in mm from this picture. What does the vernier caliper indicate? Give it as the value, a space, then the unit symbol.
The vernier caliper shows 7.6 mm
